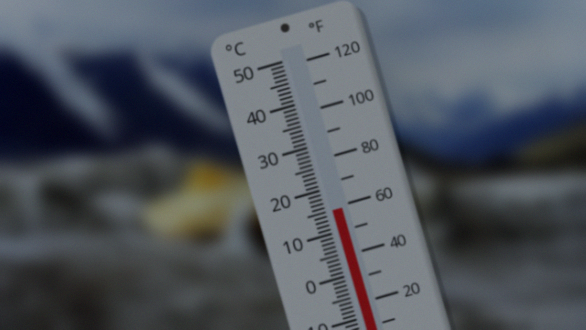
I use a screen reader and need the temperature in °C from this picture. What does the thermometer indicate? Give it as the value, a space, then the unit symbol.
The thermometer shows 15 °C
